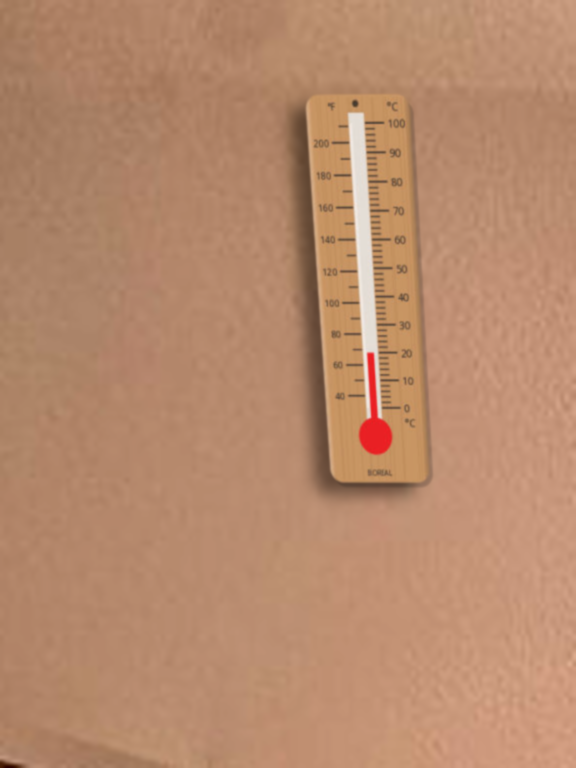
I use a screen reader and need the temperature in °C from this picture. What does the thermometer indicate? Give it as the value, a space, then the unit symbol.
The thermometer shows 20 °C
